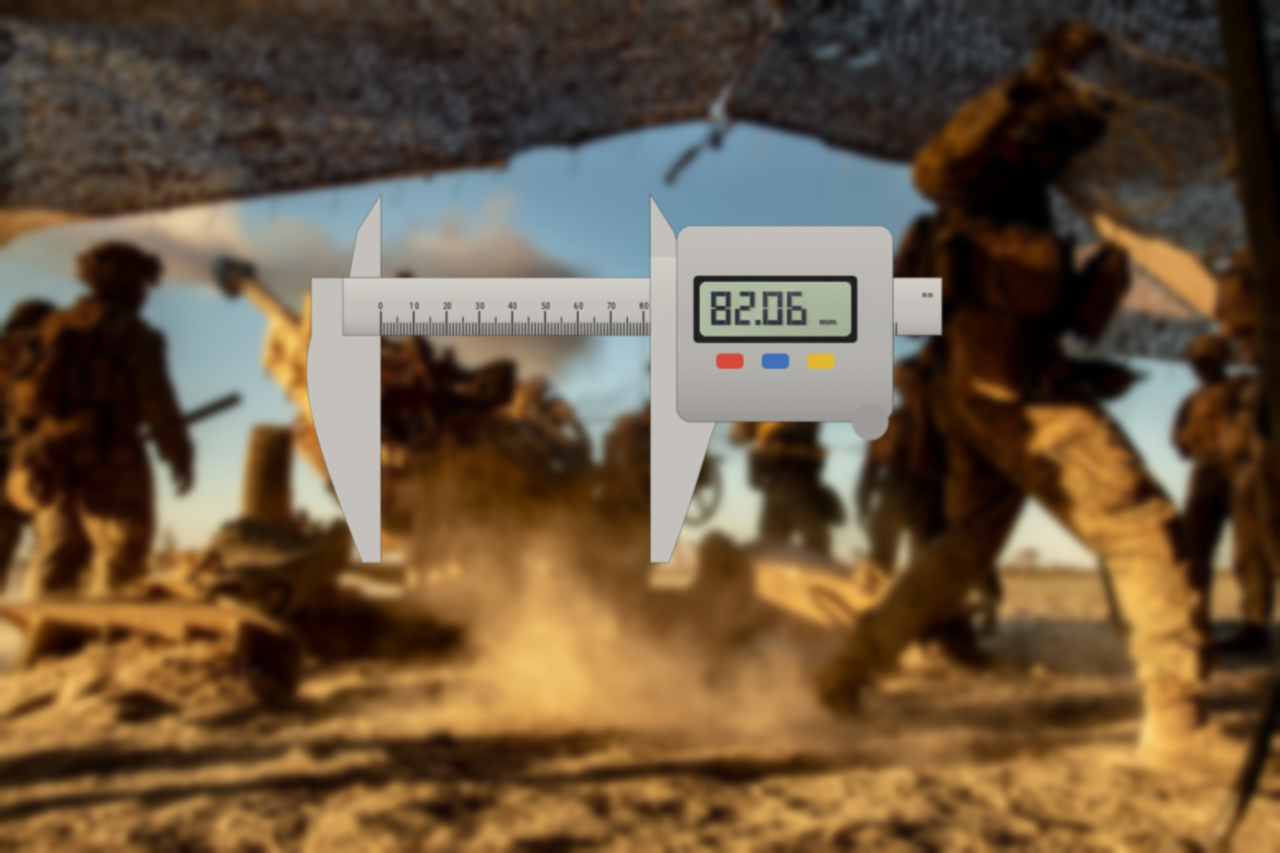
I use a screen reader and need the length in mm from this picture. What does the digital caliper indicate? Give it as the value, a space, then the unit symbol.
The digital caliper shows 82.06 mm
